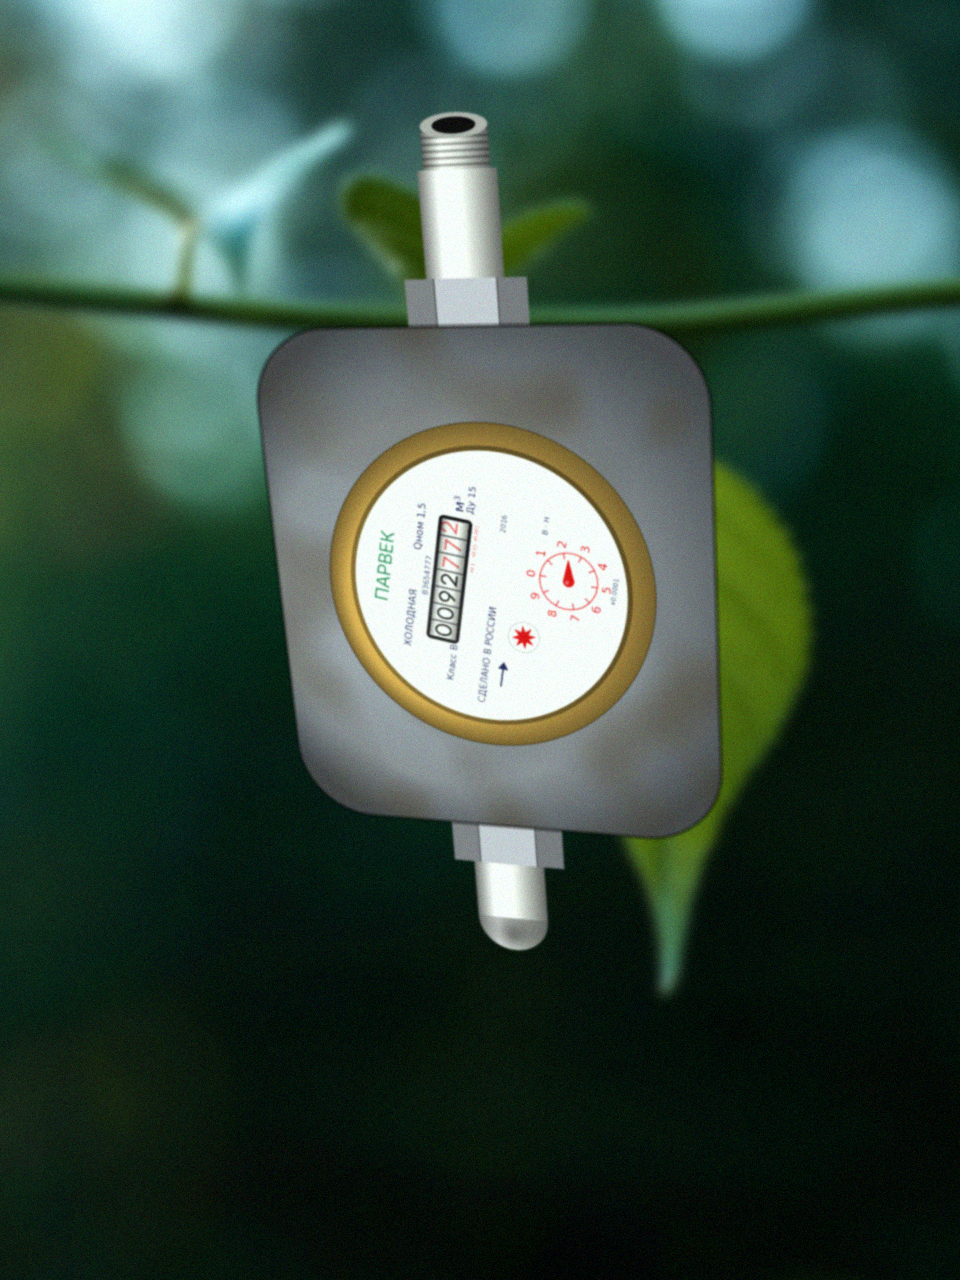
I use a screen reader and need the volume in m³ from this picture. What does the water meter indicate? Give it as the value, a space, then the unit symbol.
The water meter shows 92.7722 m³
